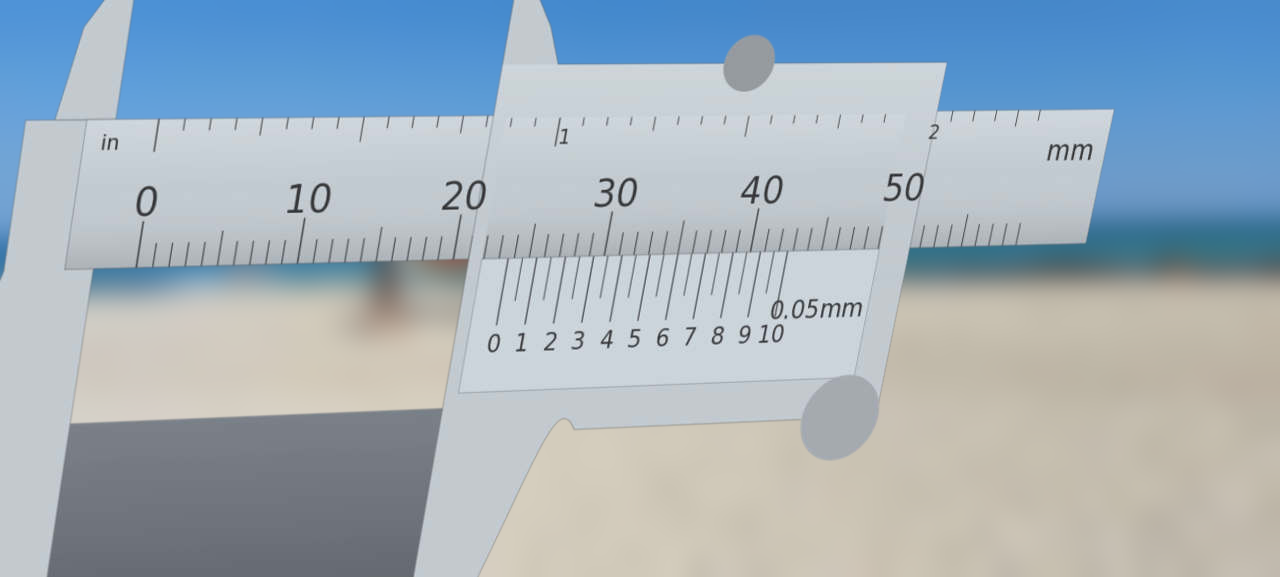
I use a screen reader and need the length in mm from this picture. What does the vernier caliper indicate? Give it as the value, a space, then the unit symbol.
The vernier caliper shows 23.6 mm
